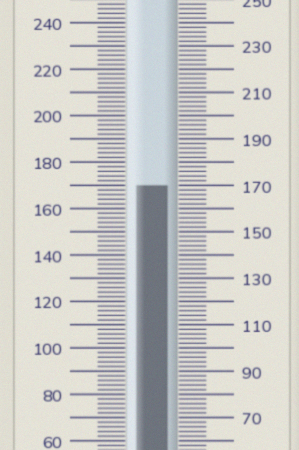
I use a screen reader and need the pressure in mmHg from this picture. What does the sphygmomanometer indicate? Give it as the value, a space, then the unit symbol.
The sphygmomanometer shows 170 mmHg
